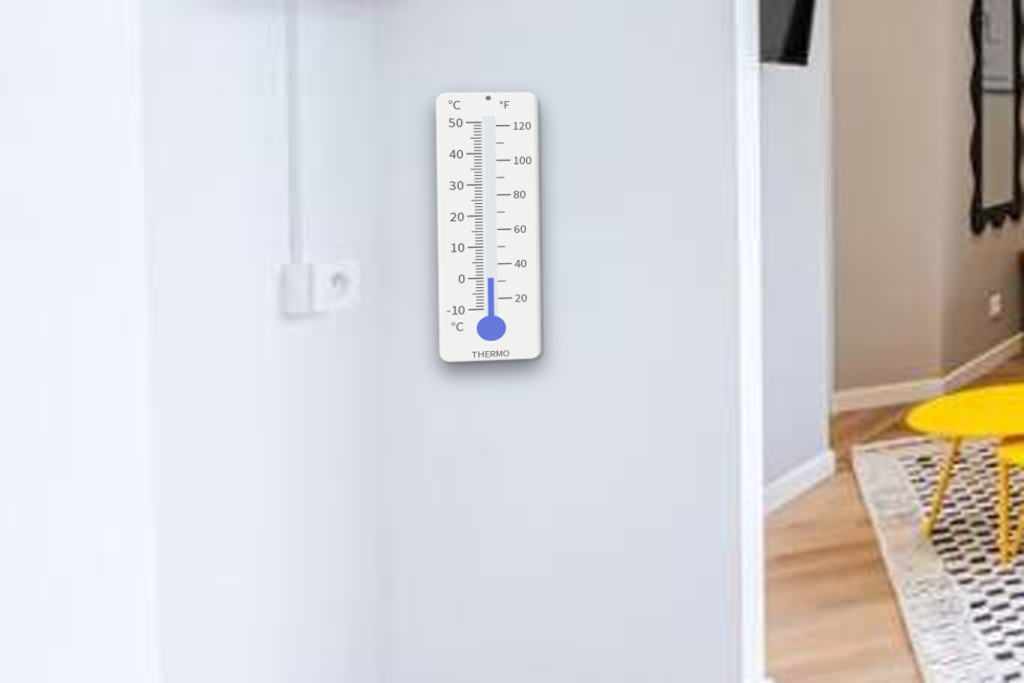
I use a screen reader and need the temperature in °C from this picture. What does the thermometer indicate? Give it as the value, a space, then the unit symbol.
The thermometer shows 0 °C
